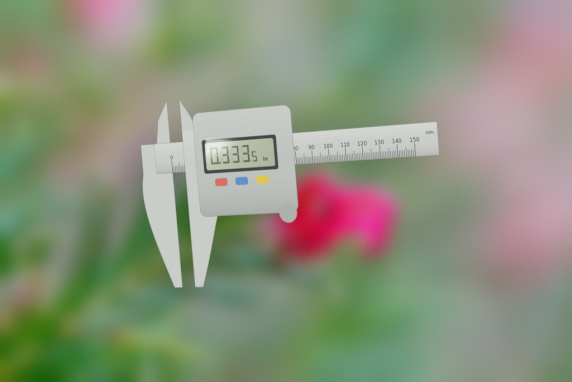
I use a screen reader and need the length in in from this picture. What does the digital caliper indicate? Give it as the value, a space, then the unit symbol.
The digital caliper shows 0.3335 in
